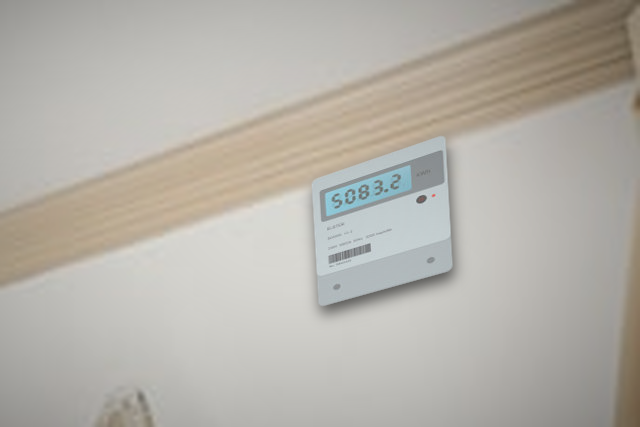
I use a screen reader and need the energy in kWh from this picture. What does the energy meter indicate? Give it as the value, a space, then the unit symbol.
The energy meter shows 5083.2 kWh
